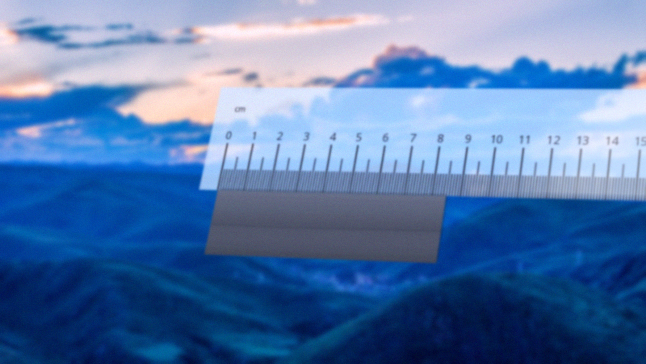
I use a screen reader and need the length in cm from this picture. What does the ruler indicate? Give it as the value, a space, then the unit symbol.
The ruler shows 8.5 cm
